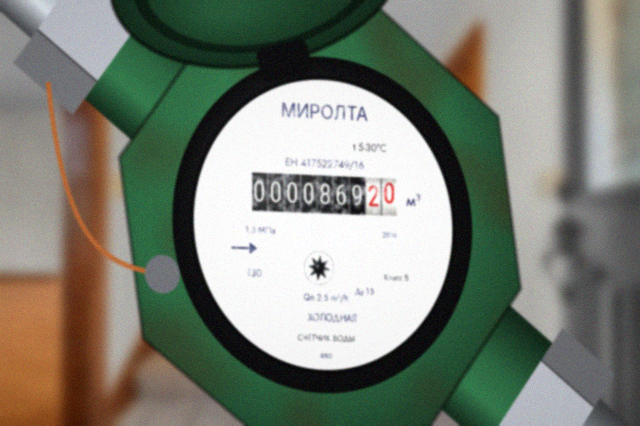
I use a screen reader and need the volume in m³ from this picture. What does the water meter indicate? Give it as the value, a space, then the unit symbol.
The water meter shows 869.20 m³
